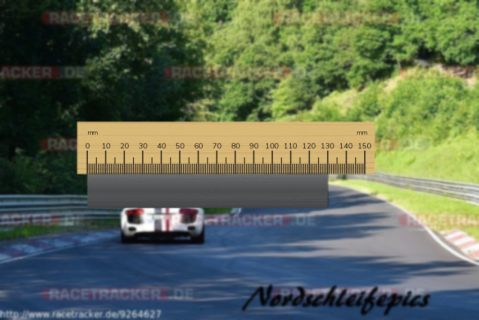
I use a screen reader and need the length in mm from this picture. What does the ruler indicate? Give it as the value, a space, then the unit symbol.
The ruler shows 130 mm
